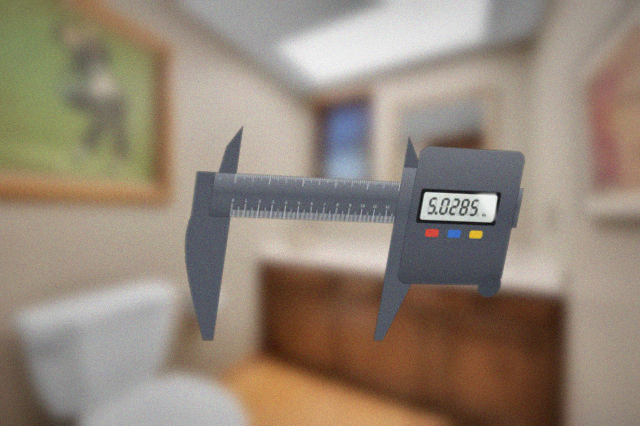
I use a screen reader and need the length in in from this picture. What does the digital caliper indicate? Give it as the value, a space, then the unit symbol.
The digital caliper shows 5.0285 in
